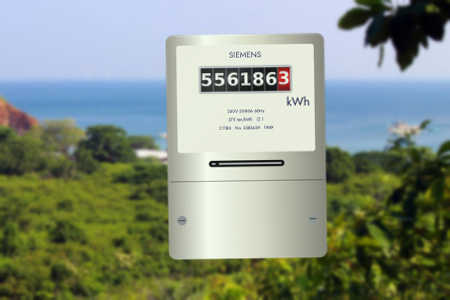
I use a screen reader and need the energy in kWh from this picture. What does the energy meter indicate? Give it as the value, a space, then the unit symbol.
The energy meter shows 556186.3 kWh
